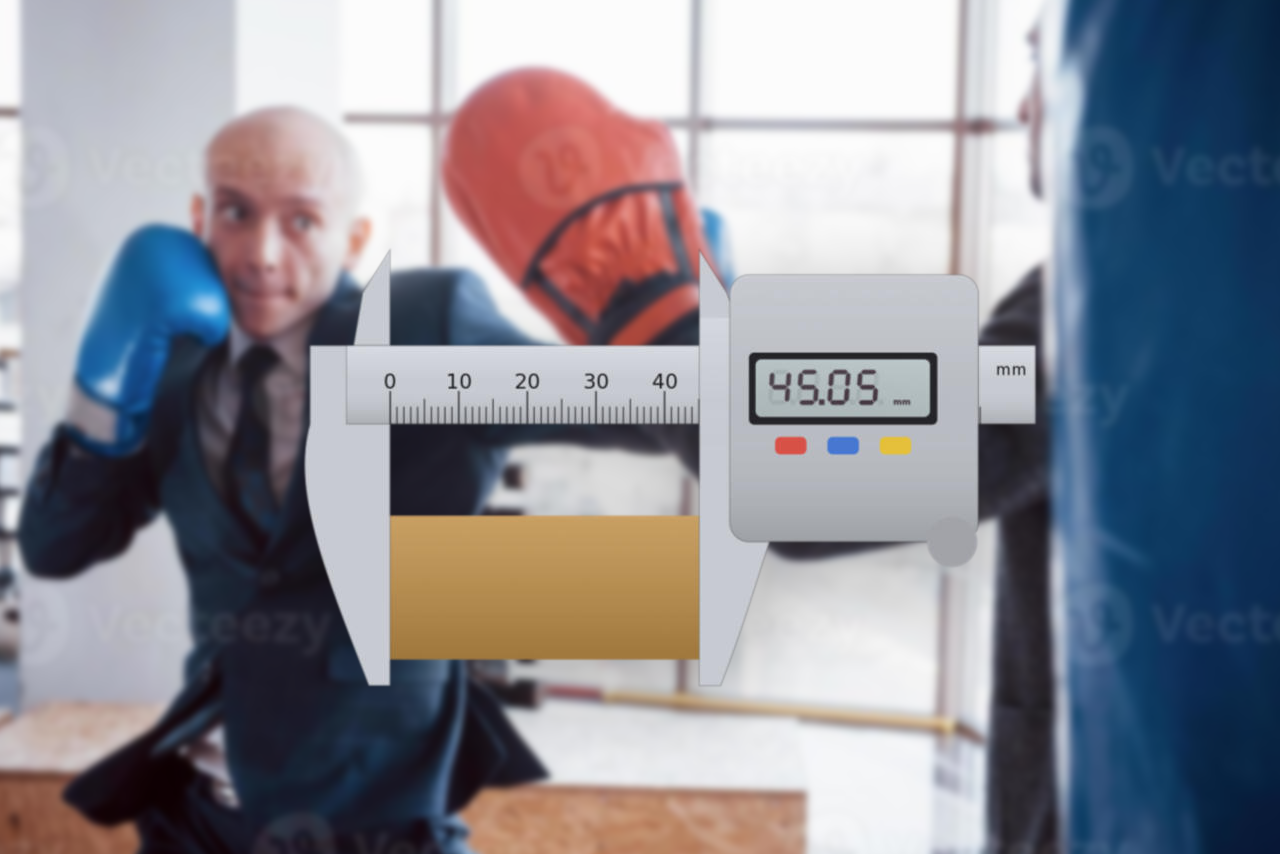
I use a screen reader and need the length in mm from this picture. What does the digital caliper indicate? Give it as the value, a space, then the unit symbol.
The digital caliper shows 45.05 mm
